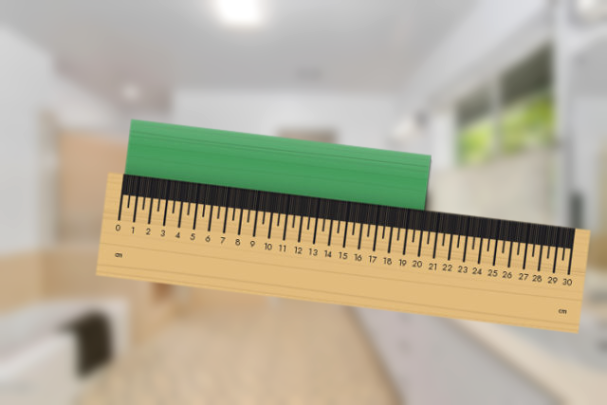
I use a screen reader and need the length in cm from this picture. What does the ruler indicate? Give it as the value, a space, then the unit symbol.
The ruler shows 20 cm
